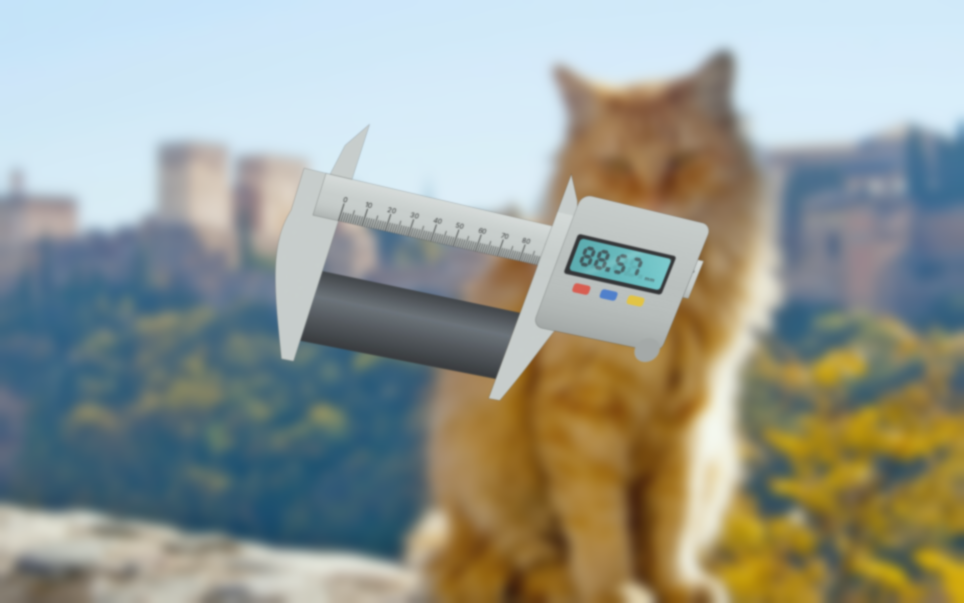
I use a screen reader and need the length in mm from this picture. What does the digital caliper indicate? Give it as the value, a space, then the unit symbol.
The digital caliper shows 88.57 mm
